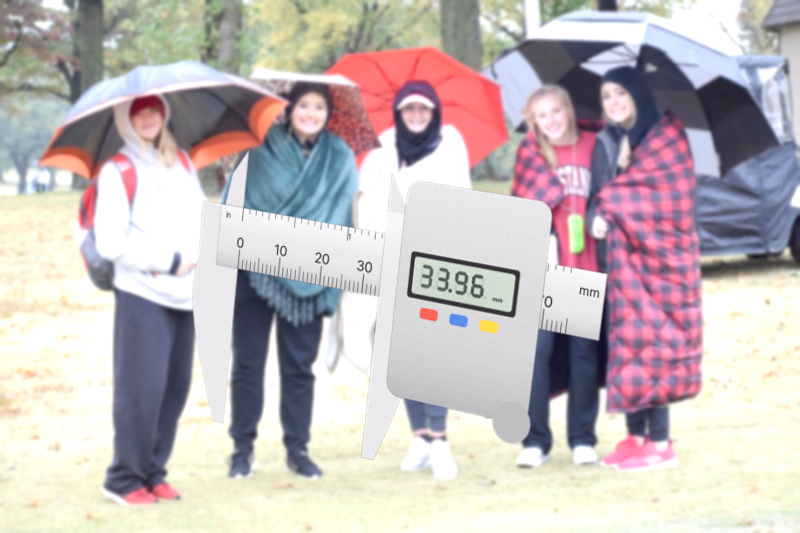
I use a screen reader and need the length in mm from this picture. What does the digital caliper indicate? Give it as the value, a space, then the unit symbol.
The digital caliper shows 33.96 mm
